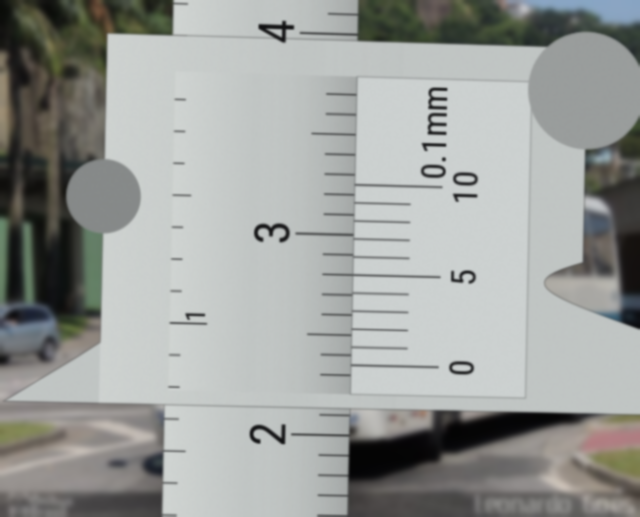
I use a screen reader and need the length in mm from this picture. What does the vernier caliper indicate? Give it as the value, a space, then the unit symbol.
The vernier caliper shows 23.5 mm
